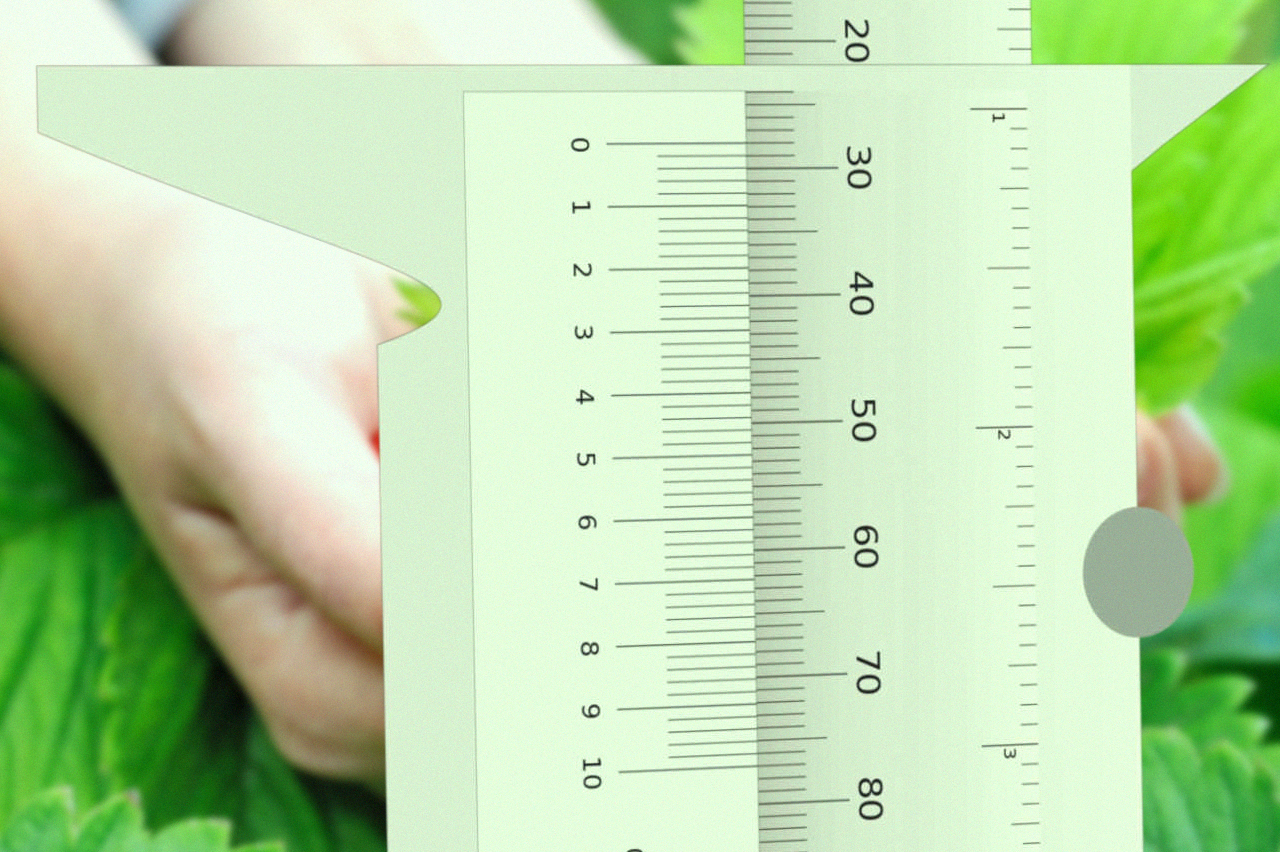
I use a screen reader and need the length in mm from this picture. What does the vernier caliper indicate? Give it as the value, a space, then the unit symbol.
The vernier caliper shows 28.0 mm
